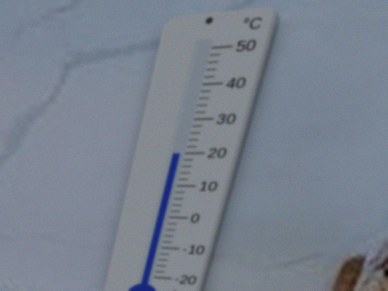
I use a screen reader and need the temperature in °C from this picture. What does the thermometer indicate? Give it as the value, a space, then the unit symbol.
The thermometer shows 20 °C
